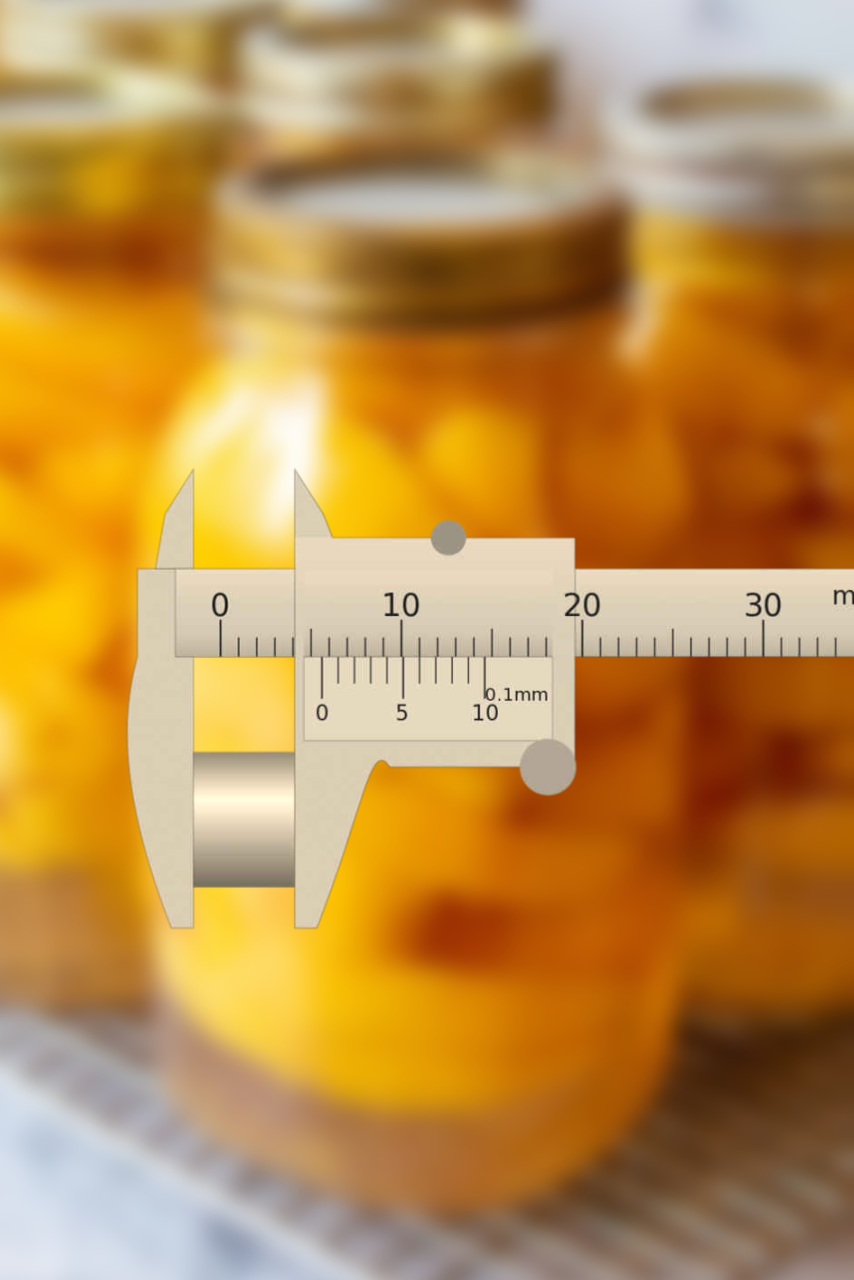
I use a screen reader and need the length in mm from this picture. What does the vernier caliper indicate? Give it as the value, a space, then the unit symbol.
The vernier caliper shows 5.6 mm
